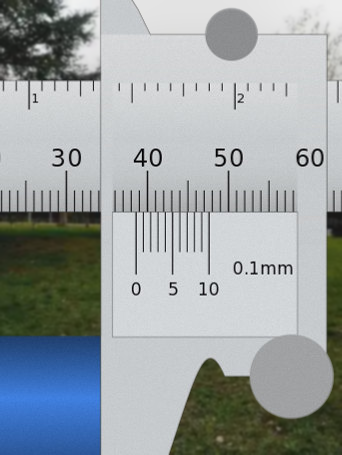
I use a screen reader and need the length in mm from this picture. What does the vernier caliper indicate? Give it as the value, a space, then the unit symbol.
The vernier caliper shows 38.6 mm
